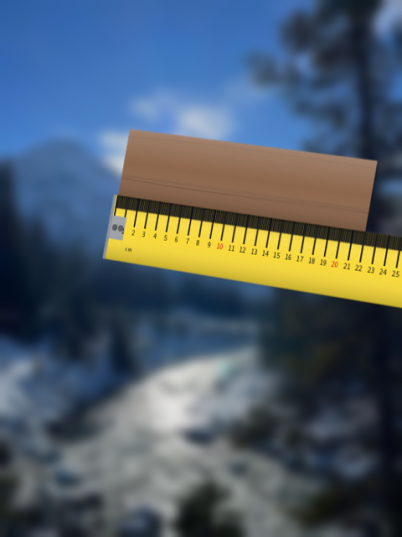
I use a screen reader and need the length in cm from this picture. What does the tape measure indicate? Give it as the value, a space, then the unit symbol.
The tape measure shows 22 cm
